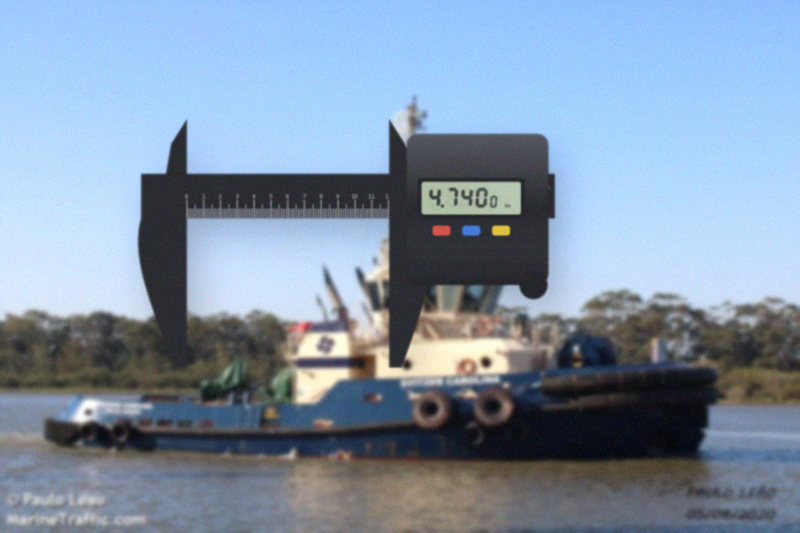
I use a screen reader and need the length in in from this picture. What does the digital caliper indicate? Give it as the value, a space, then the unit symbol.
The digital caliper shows 4.7400 in
